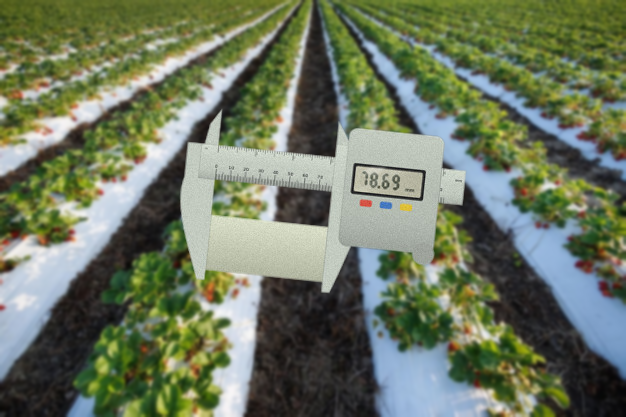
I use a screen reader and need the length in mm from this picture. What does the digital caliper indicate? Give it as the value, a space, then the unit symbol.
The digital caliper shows 78.69 mm
